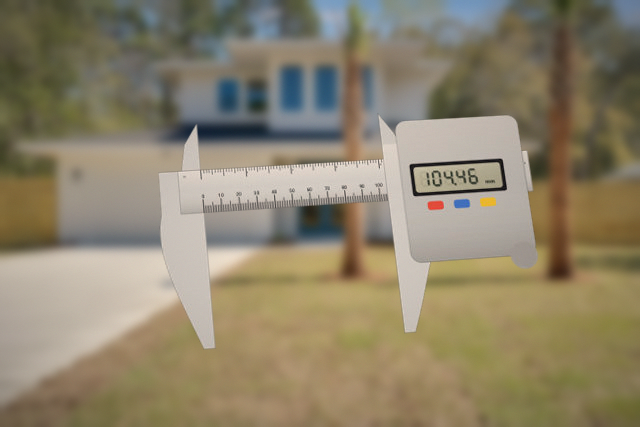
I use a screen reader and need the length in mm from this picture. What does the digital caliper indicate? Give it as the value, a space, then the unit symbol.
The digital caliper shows 104.46 mm
